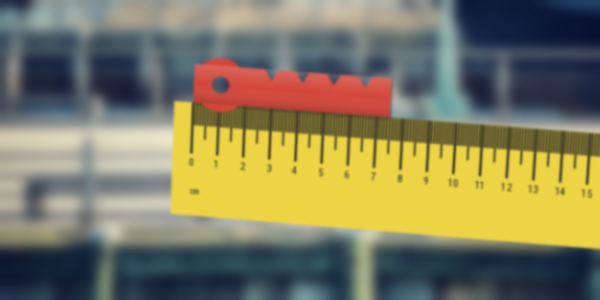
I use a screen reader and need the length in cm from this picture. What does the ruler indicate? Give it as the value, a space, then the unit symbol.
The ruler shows 7.5 cm
